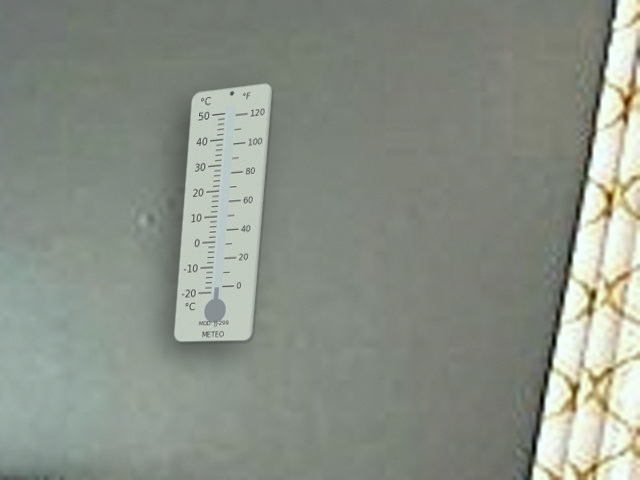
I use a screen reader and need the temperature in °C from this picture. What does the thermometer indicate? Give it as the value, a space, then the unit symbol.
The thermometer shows -18 °C
